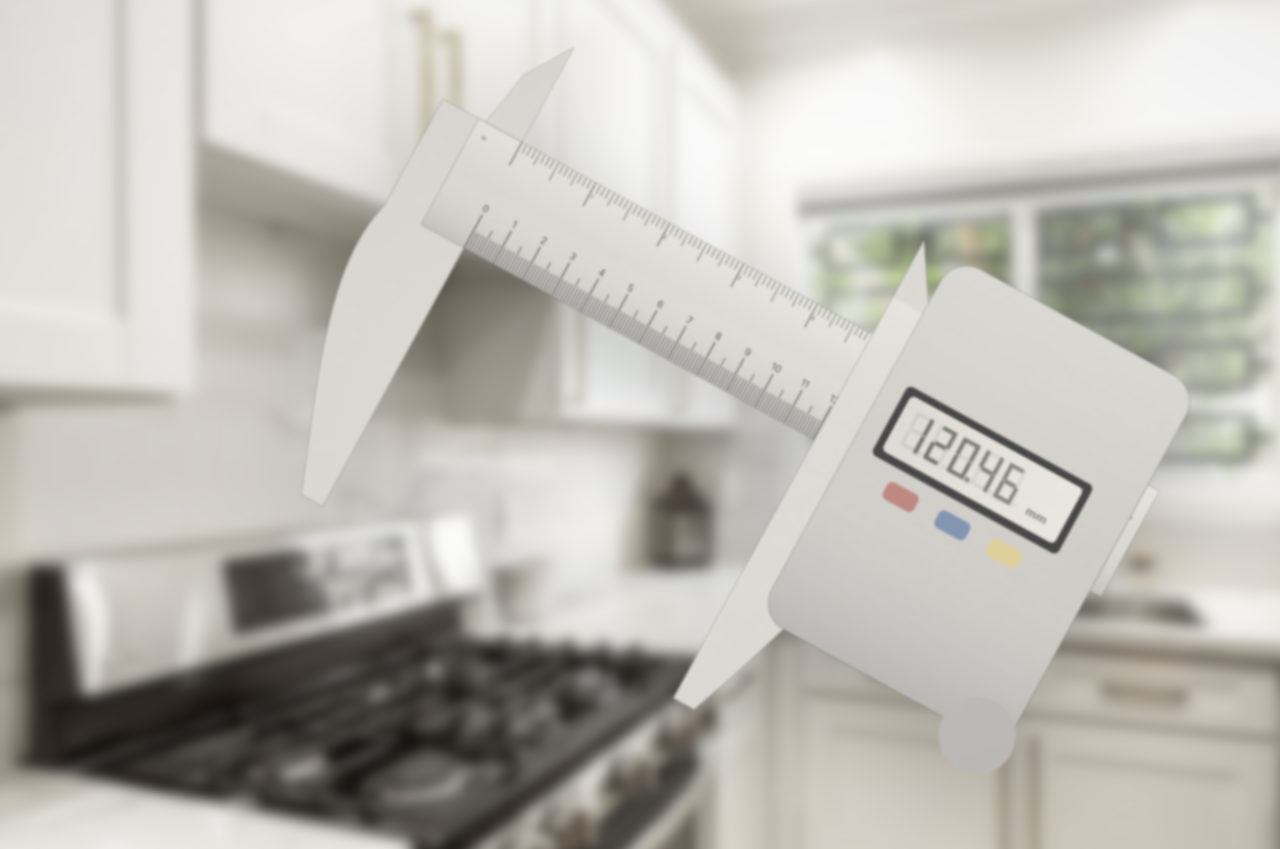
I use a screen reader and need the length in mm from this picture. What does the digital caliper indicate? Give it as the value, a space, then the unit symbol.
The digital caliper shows 120.46 mm
